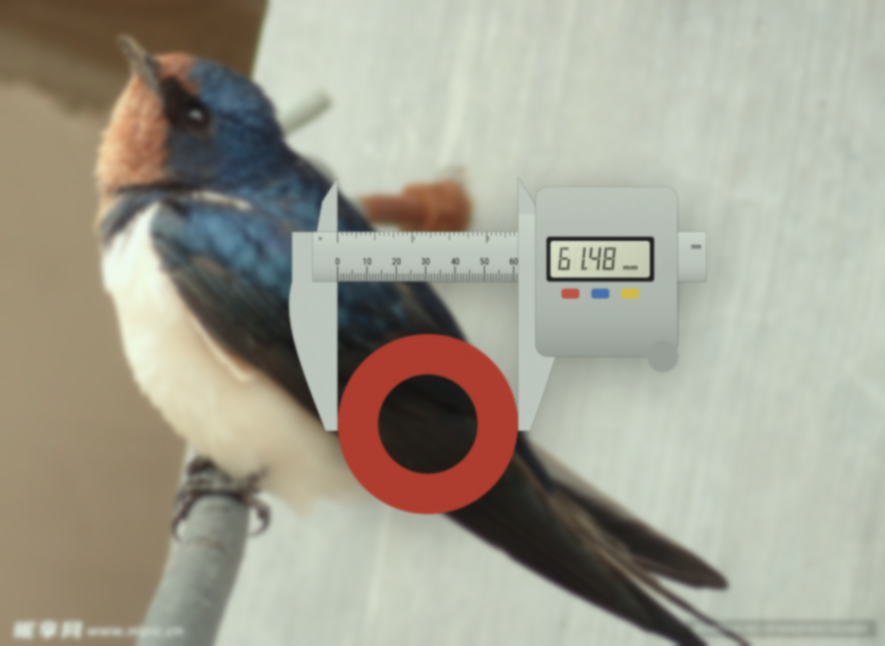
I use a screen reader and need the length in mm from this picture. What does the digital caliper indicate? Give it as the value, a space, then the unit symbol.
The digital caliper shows 61.48 mm
